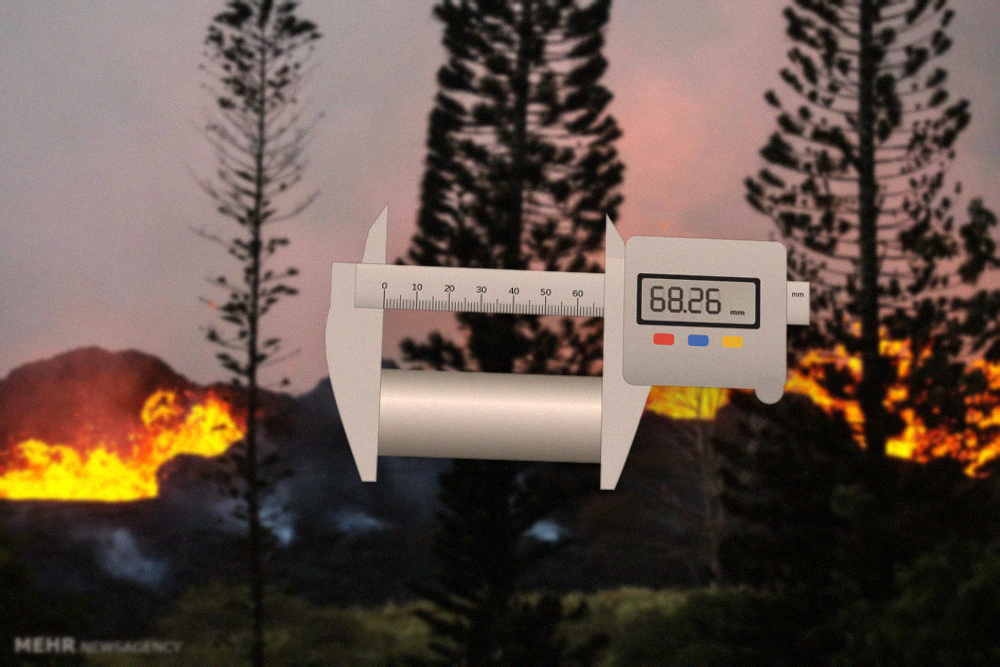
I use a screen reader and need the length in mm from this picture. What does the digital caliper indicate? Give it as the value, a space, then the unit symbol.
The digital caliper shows 68.26 mm
